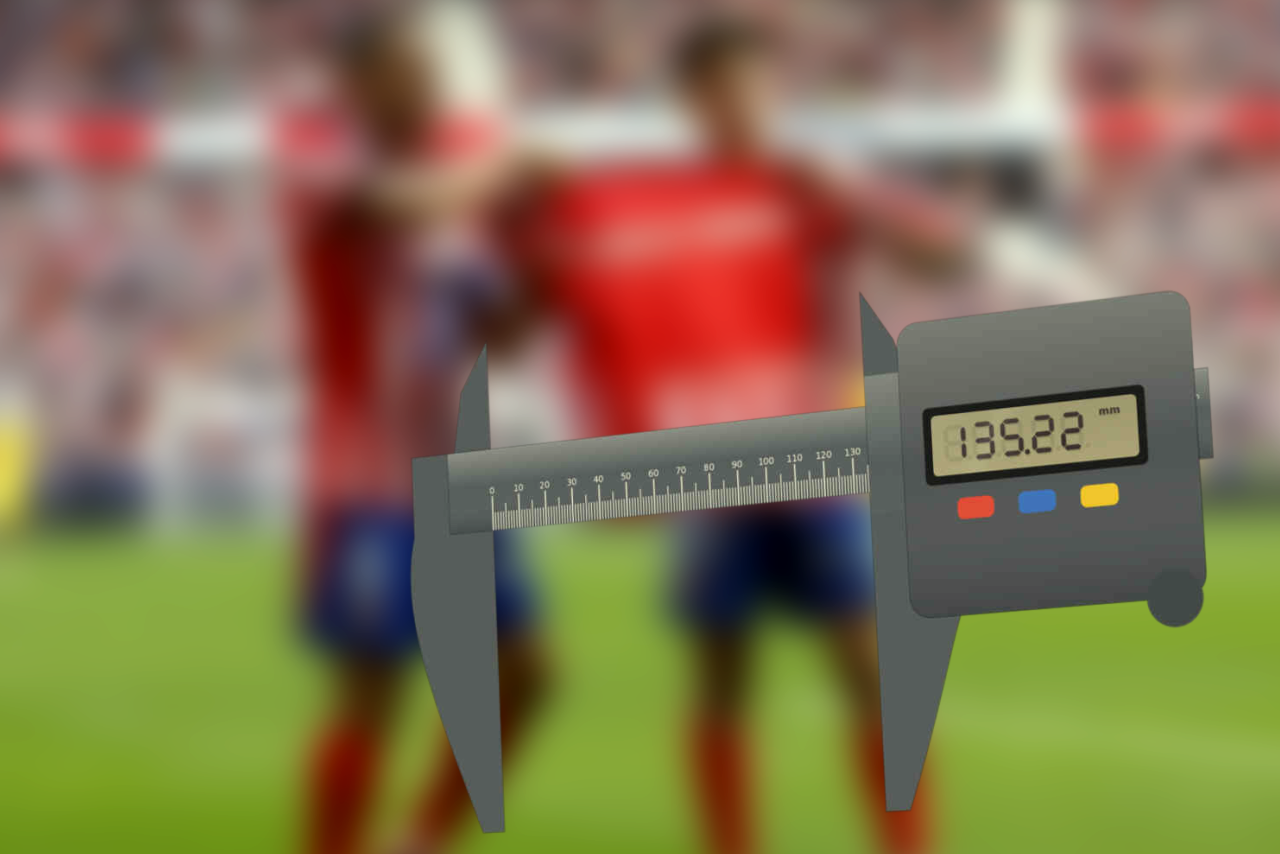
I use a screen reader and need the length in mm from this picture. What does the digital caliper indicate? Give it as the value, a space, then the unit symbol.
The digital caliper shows 135.22 mm
